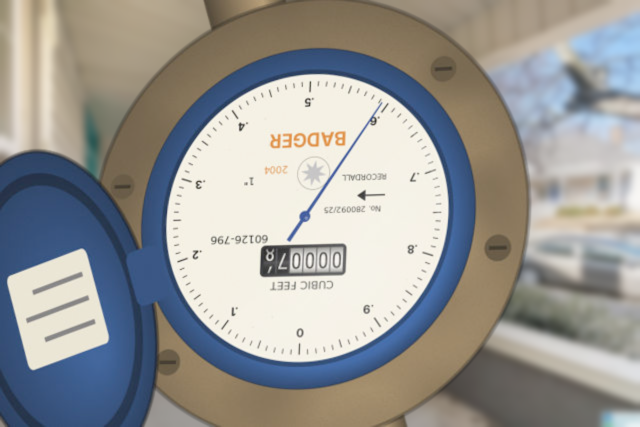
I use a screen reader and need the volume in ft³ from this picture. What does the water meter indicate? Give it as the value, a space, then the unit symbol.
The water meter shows 77.59 ft³
